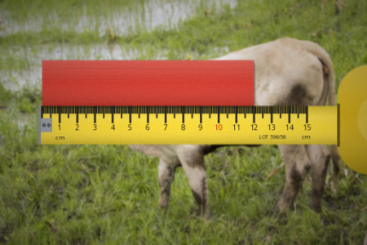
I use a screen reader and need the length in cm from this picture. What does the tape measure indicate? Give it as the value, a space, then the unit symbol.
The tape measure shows 12 cm
